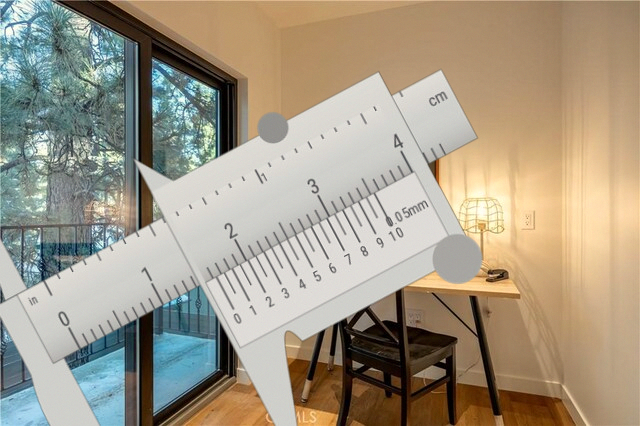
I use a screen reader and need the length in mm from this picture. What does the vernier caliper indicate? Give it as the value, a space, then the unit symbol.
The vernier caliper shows 16.4 mm
